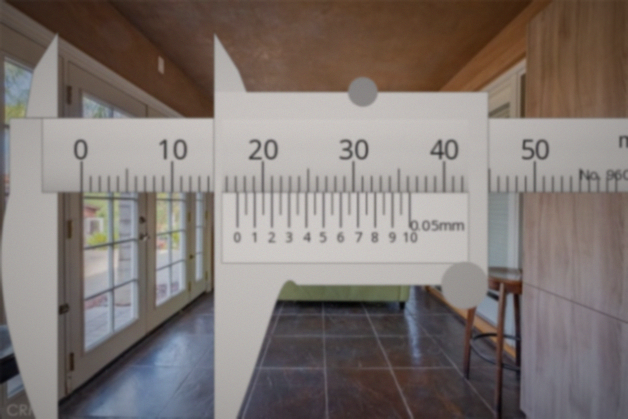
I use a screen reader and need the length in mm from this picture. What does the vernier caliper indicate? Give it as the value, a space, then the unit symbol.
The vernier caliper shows 17.2 mm
